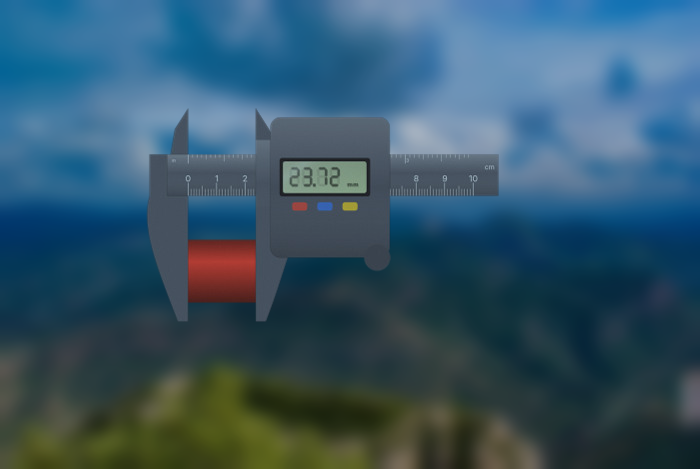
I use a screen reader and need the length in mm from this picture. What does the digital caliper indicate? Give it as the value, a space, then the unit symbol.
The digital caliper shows 23.72 mm
